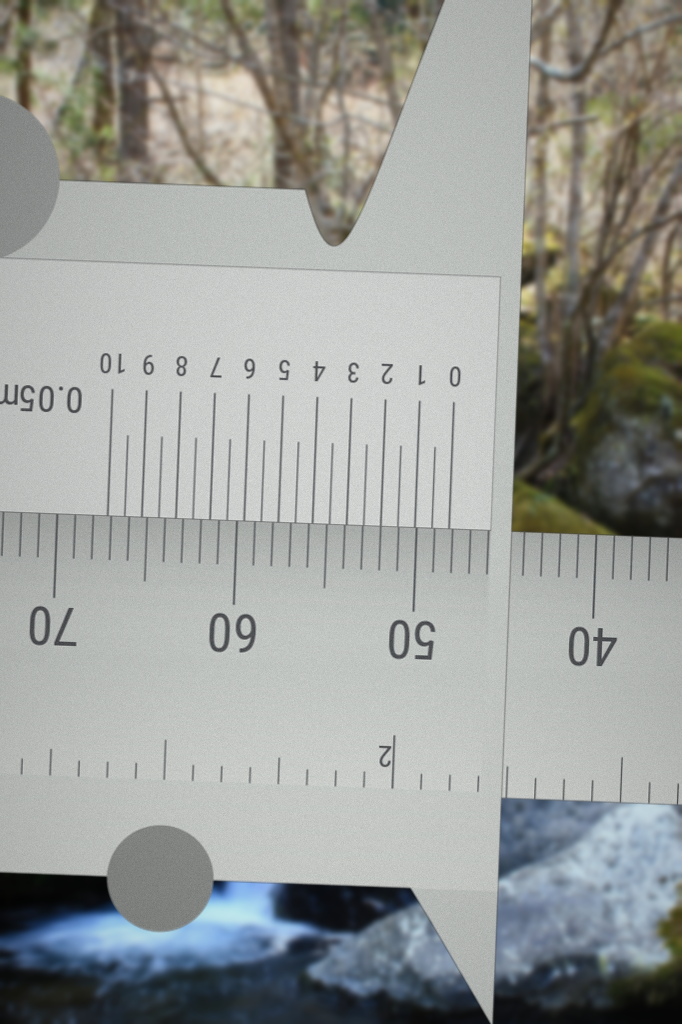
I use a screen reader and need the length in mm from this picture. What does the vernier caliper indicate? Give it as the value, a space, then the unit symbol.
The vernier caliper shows 48.2 mm
